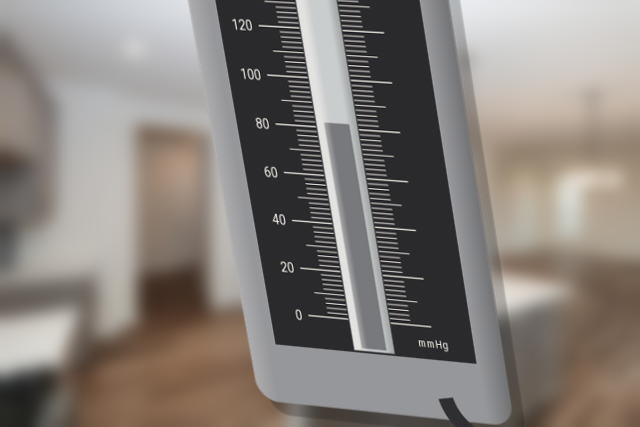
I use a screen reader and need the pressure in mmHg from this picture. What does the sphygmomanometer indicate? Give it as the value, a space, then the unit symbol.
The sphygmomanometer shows 82 mmHg
